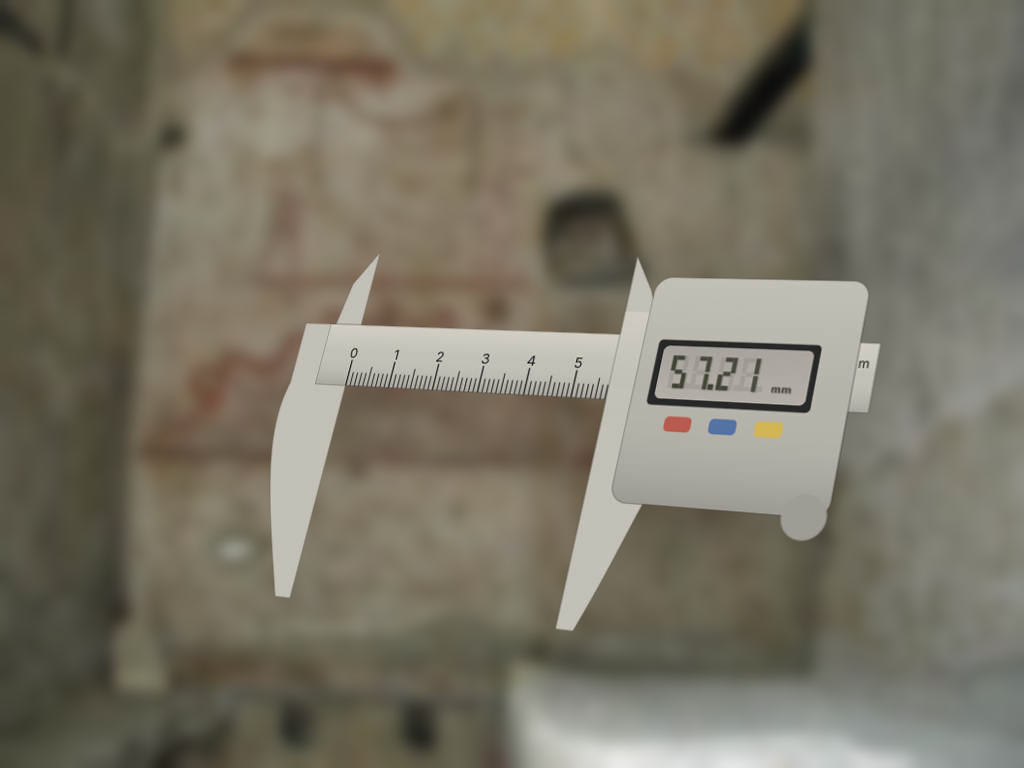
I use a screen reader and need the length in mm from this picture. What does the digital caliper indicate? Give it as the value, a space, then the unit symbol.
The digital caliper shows 57.21 mm
